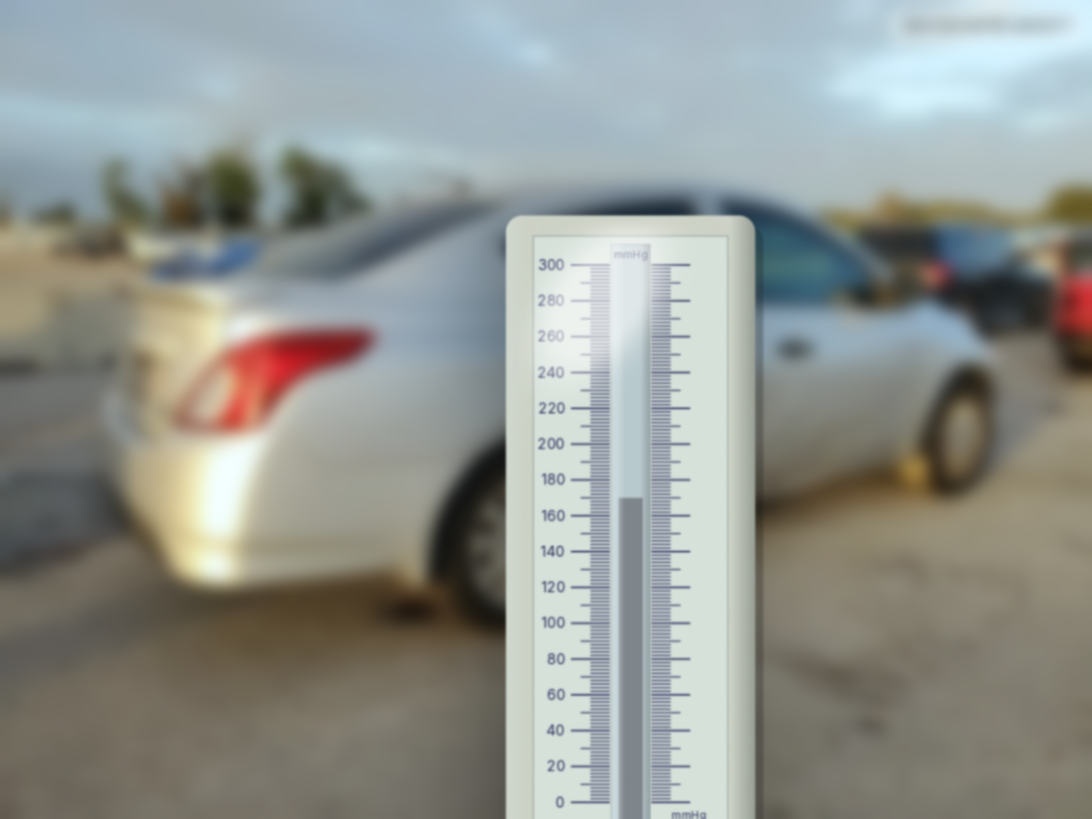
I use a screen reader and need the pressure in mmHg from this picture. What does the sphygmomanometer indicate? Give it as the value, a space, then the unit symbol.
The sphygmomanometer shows 170 mmHg
